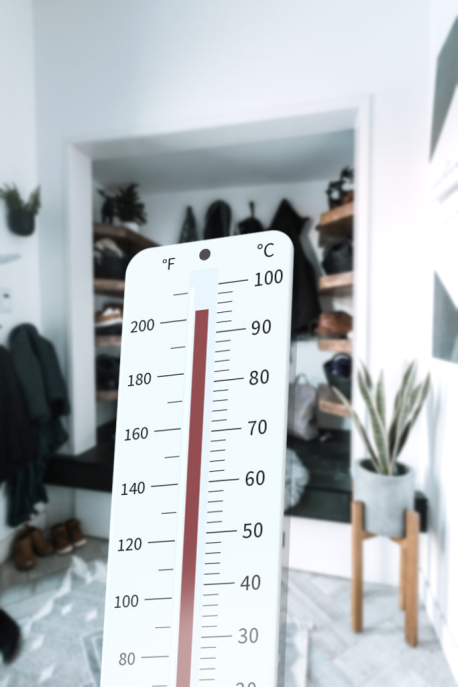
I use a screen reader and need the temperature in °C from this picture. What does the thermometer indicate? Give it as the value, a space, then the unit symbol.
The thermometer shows 95 °C
